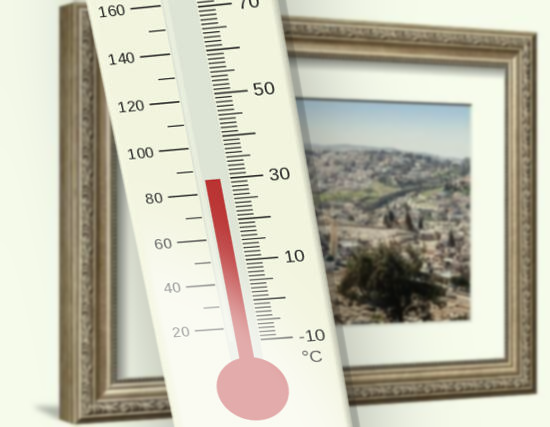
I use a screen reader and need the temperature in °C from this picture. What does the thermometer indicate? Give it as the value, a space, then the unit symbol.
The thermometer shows 30 °C
